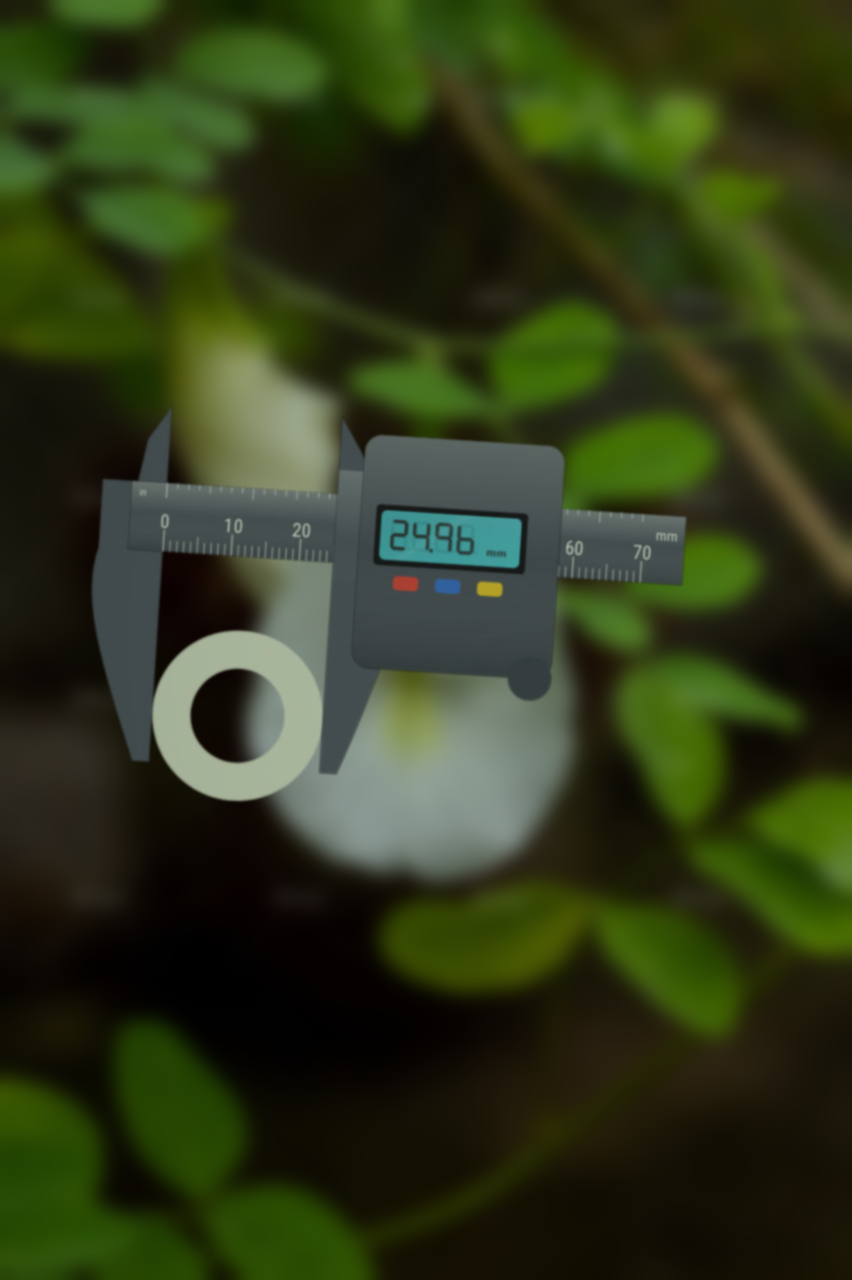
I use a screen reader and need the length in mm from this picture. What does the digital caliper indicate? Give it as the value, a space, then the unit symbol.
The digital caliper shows 24.96 mm
